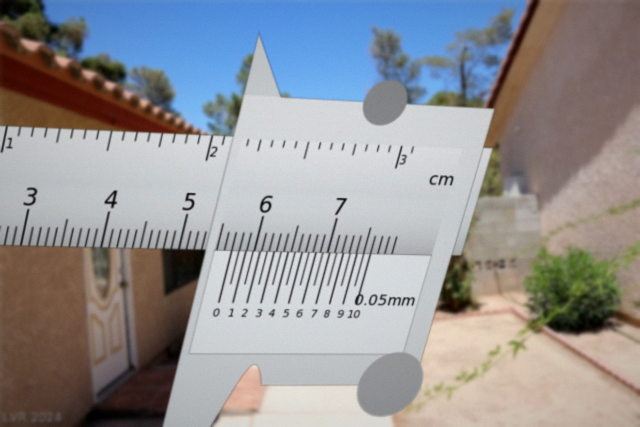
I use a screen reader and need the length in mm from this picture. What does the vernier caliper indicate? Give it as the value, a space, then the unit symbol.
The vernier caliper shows 57.0 mm
